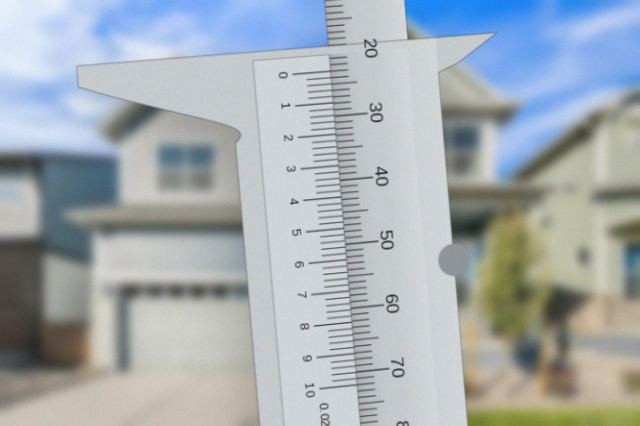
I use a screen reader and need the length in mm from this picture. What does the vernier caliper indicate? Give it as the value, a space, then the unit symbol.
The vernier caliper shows 23.0 mm
